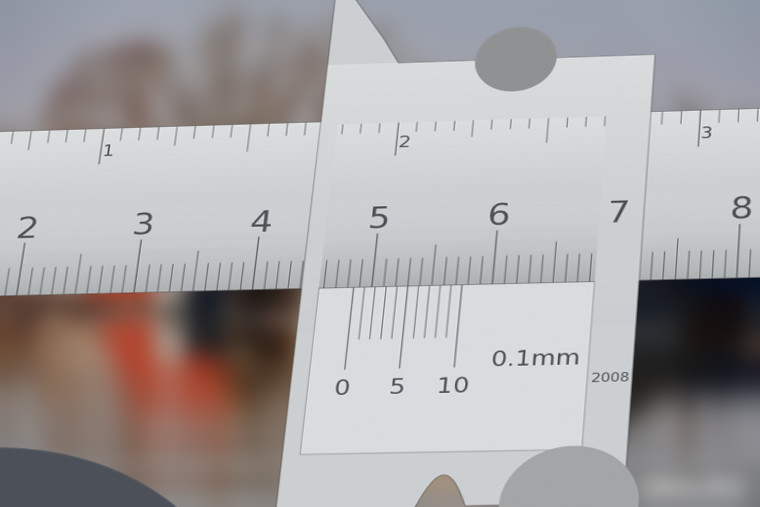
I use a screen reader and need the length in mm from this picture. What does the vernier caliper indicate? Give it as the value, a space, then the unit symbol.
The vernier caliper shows 48.5 mm
